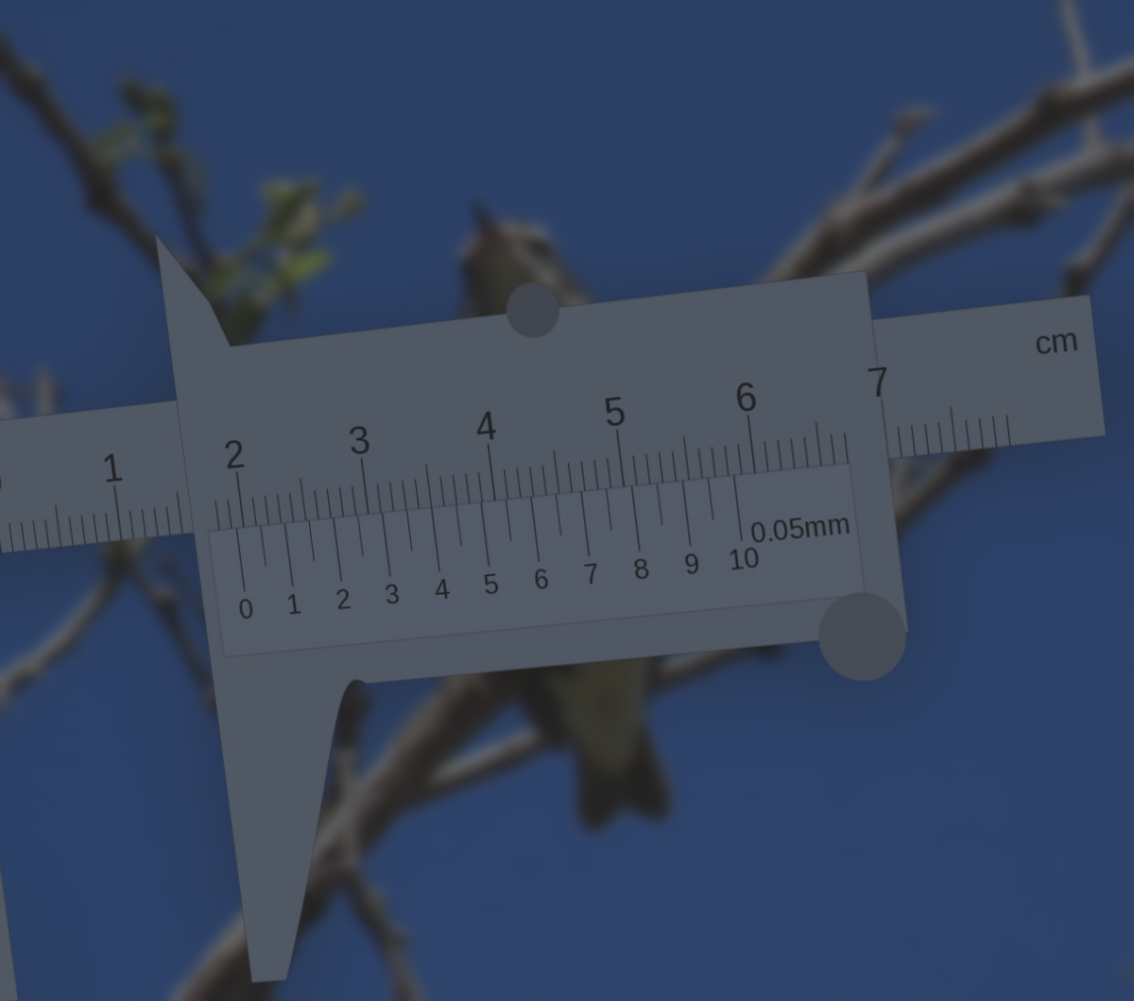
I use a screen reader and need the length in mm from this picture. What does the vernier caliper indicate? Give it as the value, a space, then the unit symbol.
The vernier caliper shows 19.4 mm
